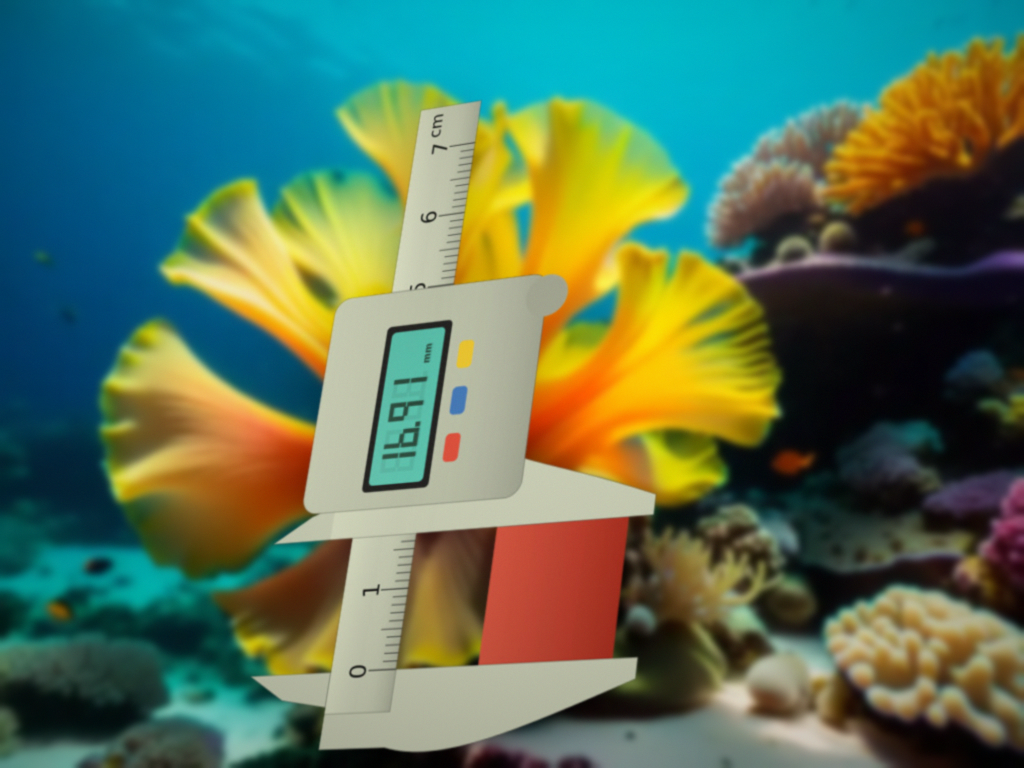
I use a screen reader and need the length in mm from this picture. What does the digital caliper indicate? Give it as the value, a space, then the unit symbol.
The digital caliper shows 16.91 mm
